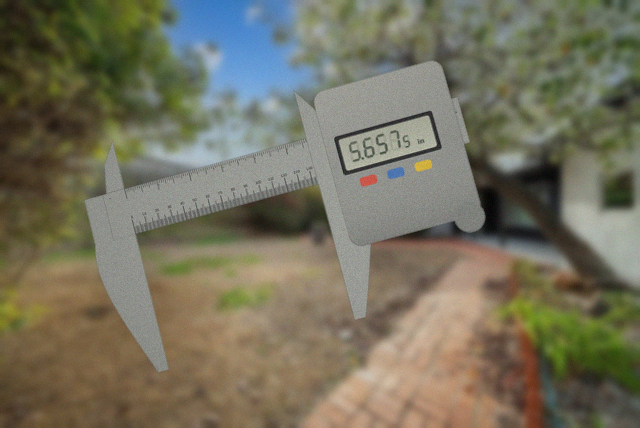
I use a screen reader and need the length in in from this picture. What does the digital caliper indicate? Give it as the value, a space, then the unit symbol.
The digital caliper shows 5.6575 in
